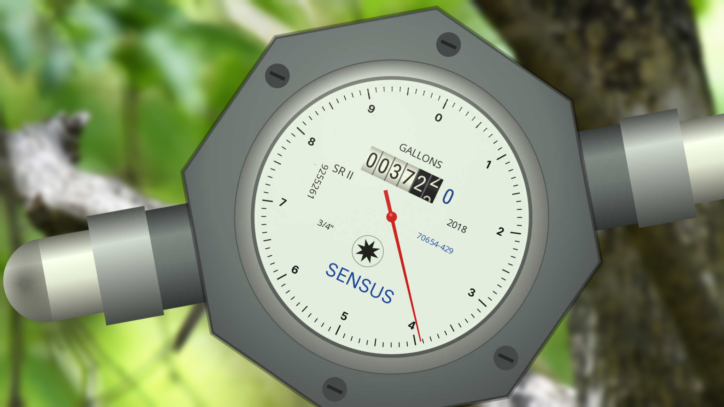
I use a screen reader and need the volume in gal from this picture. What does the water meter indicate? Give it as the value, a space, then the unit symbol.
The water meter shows 37223.9 gal
